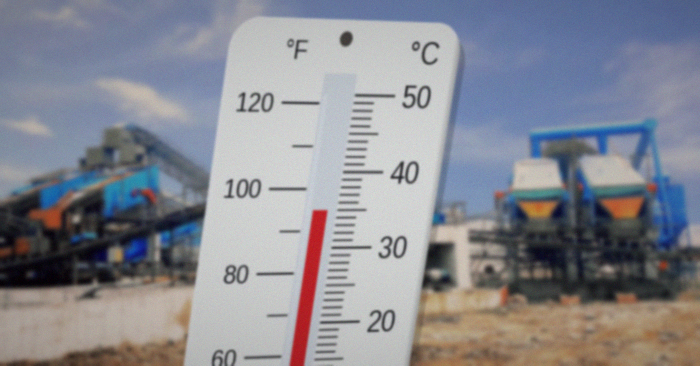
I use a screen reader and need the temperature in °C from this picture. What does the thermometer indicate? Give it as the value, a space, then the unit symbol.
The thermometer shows 35 °C
